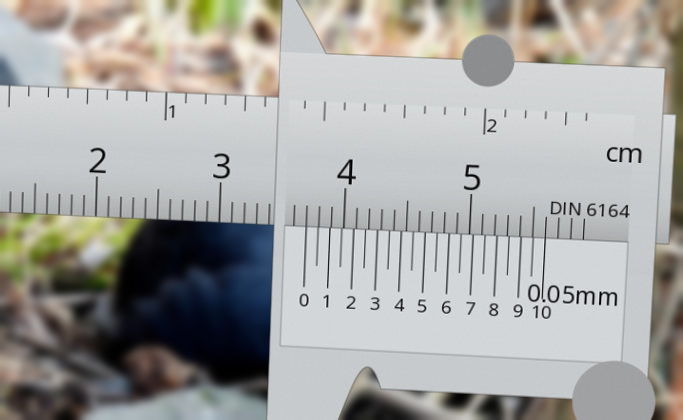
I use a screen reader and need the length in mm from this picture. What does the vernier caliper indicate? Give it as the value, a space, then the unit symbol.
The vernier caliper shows 37.0 mm
